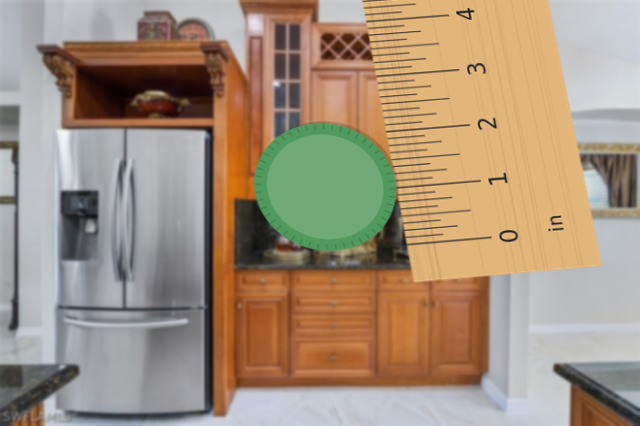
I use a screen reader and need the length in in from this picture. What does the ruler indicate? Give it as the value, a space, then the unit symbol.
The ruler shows 2.25 in
